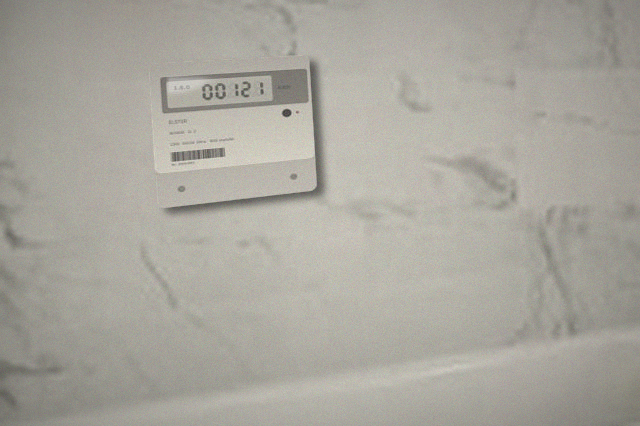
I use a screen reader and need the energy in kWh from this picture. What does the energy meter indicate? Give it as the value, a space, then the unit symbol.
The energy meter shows 121 kWh
